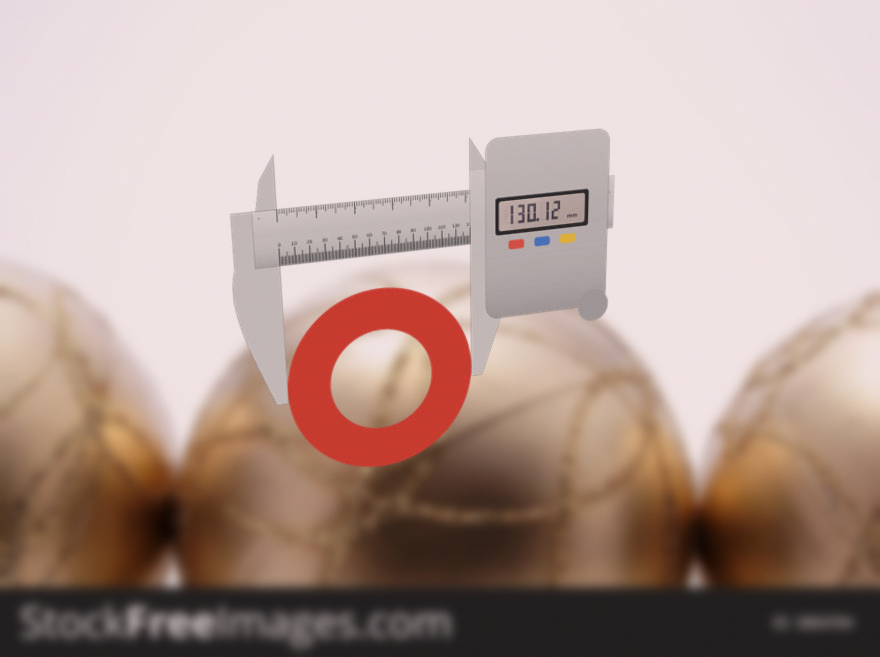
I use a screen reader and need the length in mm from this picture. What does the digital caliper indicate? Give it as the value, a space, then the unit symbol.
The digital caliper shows 130.12 mm
